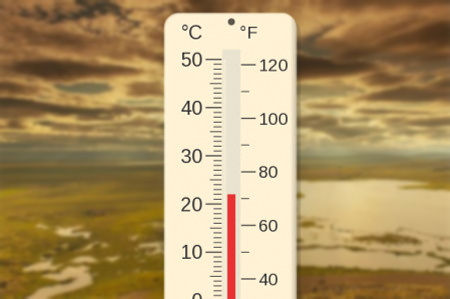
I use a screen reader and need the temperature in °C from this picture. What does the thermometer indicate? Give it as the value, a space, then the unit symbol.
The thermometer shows 22 °C
